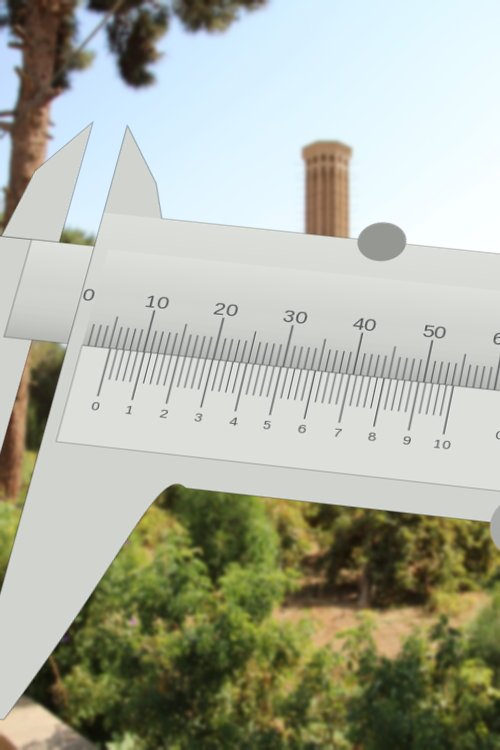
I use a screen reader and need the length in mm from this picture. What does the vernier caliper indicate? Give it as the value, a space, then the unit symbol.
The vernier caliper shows 5.2 mm
